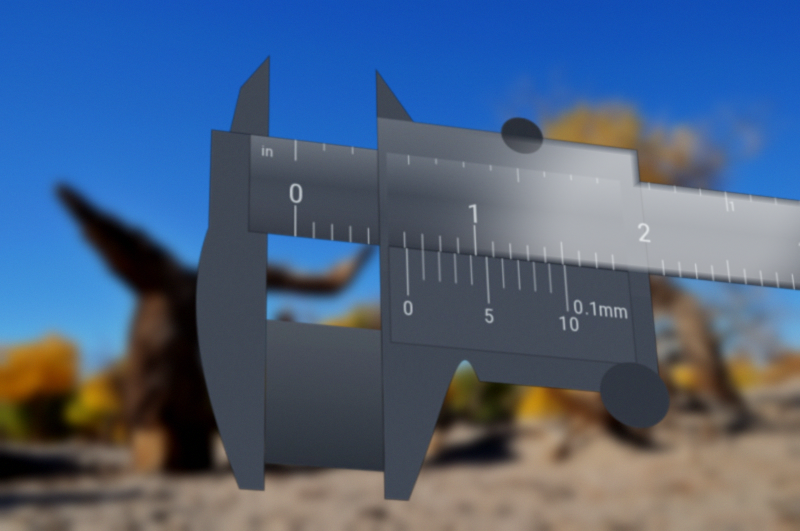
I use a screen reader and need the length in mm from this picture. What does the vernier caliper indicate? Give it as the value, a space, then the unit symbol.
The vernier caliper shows 6.1 mm
